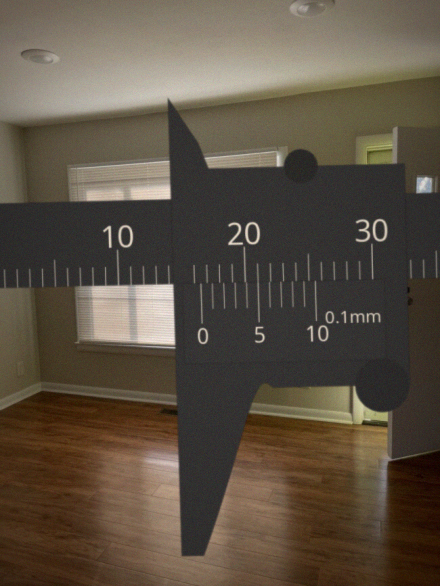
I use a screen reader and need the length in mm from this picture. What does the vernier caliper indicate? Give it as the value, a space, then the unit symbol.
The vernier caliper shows 16.5 mm
